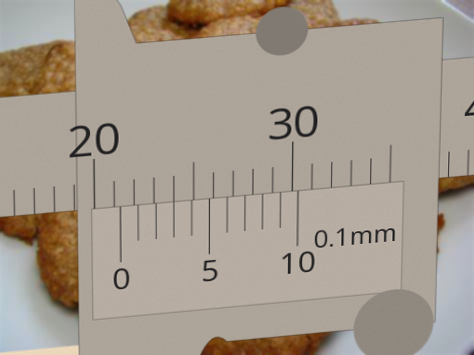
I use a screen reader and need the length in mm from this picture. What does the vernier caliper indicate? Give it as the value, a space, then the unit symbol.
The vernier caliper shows 21.3 mm
